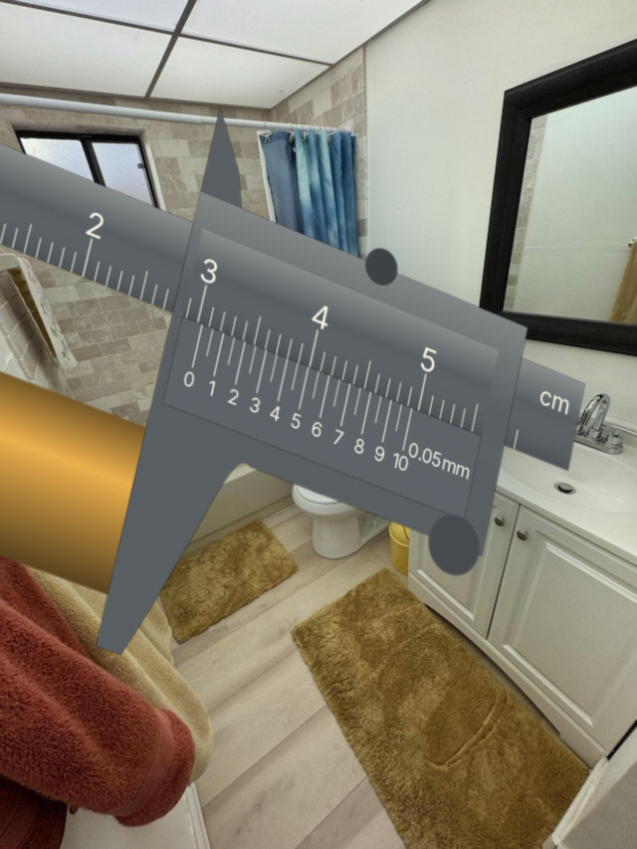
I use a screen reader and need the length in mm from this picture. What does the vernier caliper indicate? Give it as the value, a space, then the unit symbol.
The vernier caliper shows 30.4 mm
